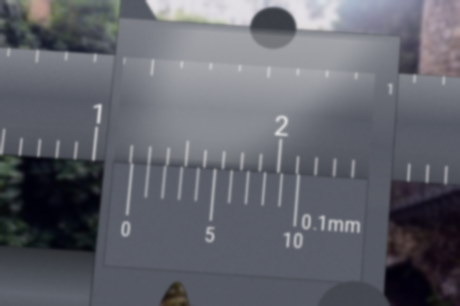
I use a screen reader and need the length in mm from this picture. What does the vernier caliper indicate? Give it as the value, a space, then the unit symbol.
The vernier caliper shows 12.1 mm
